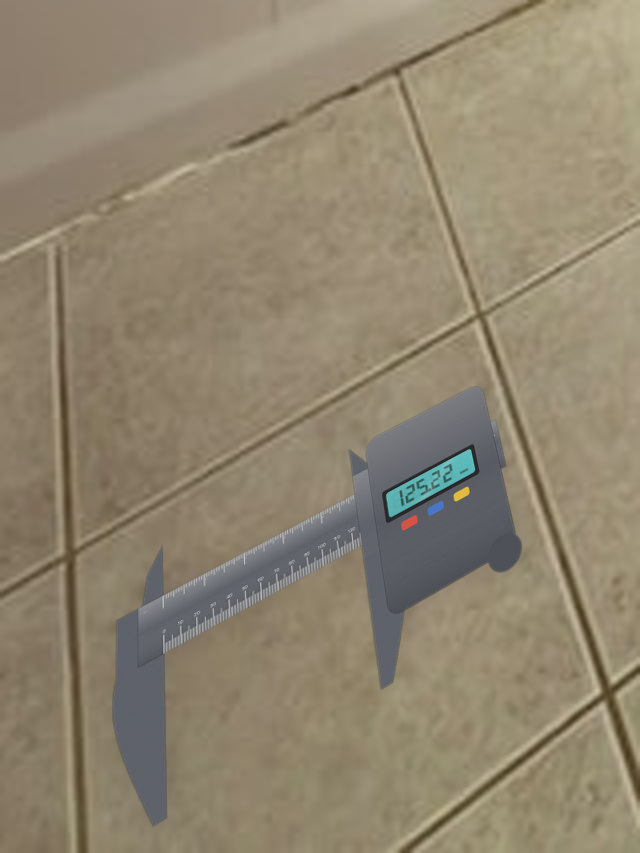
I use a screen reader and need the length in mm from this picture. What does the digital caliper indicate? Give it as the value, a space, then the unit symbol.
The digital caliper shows 125.22 mm
